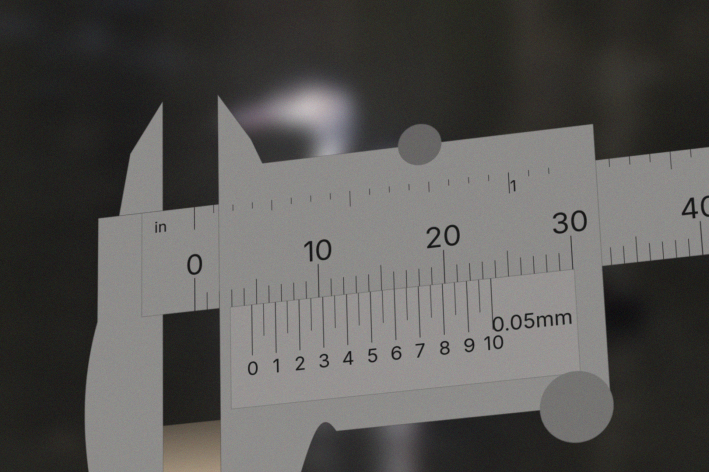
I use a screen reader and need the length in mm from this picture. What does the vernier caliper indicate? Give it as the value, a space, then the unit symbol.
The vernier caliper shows 4.6 mm
